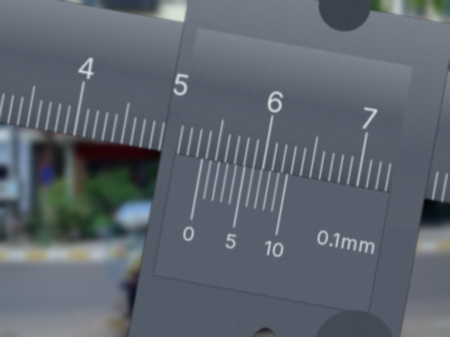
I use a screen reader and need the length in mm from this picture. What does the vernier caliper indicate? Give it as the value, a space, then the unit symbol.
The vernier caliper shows 53.6 mm
